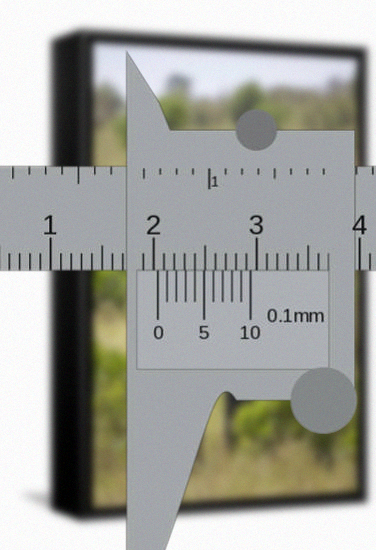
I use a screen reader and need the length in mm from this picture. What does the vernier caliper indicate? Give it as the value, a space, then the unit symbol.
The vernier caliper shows 20.4 mm
